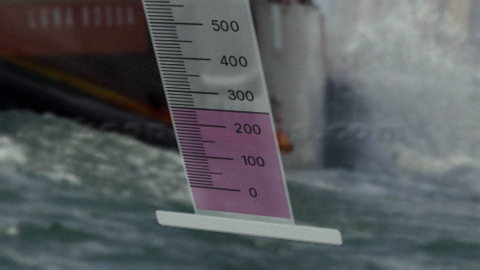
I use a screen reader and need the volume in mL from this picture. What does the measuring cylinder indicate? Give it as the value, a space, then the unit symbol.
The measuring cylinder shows 250 mL
